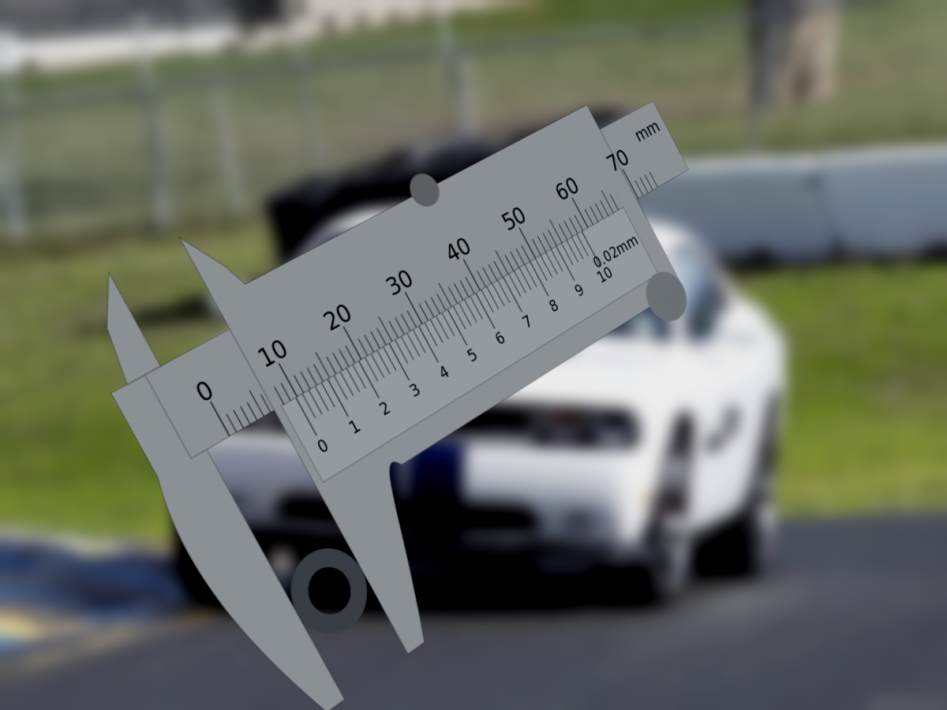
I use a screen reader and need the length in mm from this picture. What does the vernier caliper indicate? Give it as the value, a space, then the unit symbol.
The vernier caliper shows 9.8 mm
